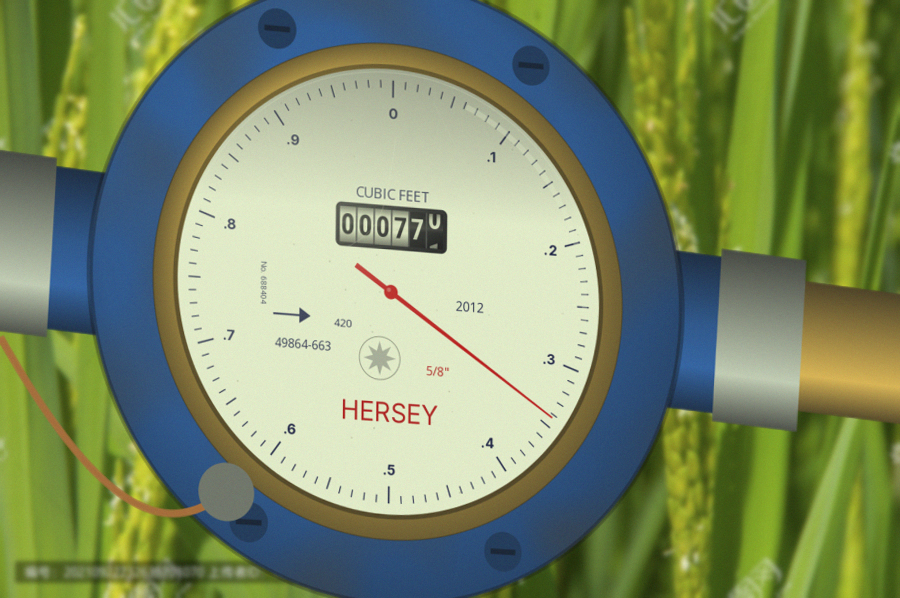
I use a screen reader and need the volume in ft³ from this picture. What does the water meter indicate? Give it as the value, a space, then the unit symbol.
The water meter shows 770.34 ft³
